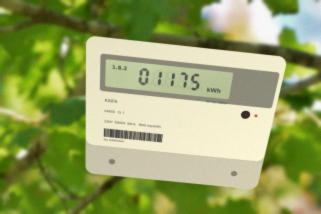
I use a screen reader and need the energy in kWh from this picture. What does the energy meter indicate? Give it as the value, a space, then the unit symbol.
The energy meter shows 1175 kWh
